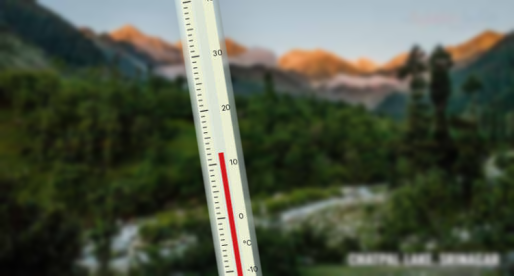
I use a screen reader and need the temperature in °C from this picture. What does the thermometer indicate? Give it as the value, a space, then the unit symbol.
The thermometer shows 12 °C
